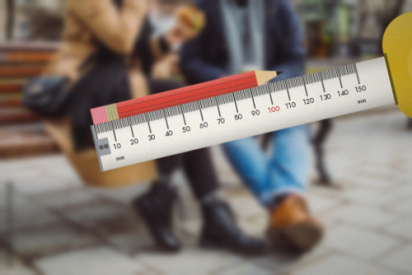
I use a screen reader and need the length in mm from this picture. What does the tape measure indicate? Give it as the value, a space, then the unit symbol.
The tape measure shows 110 mm
